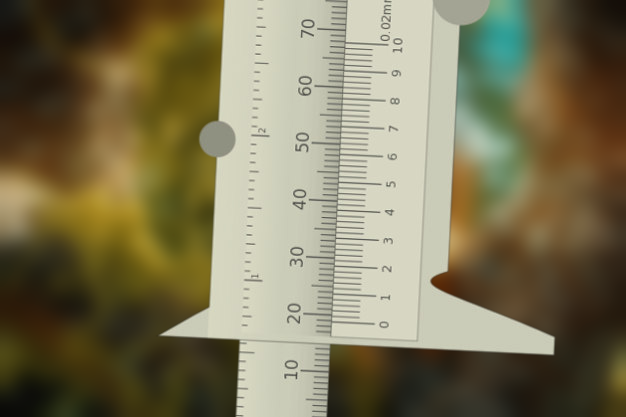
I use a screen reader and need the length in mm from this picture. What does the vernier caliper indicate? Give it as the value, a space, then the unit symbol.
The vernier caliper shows 18.8 mm
